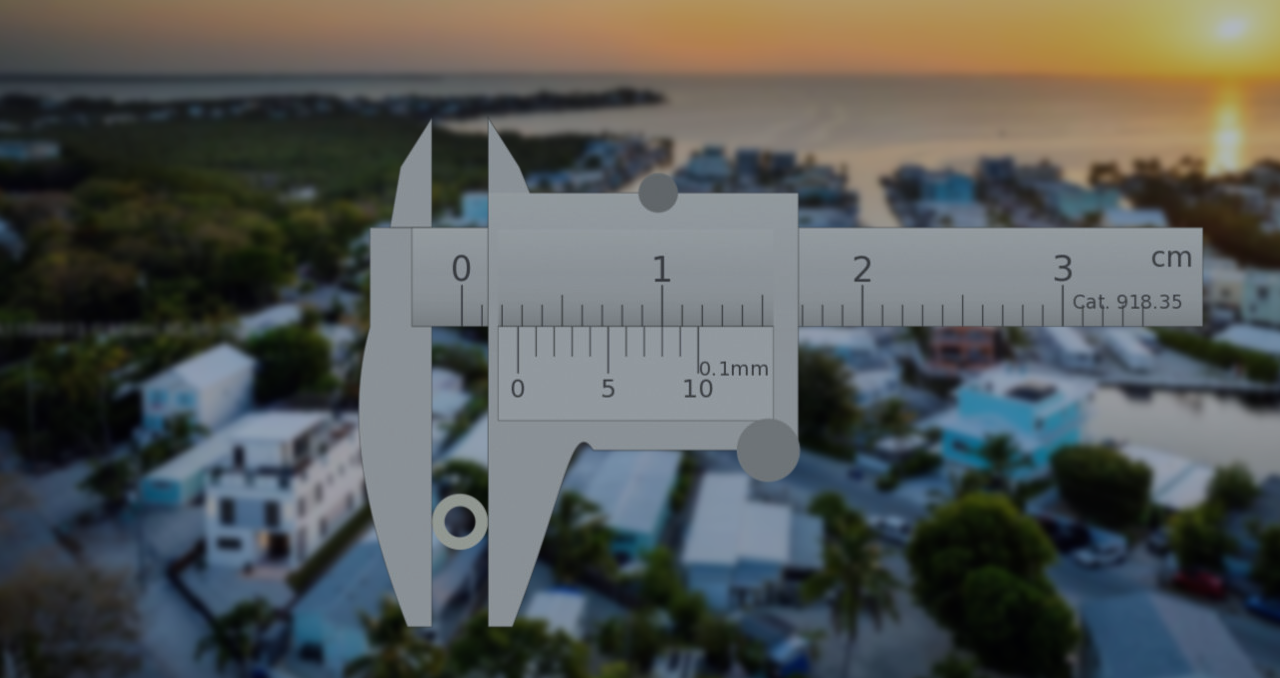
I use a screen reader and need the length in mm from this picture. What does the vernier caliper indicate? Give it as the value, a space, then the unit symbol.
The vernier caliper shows 2.8 mm
